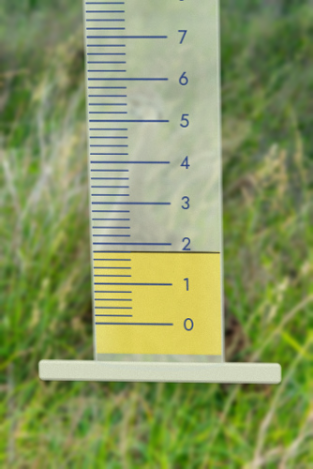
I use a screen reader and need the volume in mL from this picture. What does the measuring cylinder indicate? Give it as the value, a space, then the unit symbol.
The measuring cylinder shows 1.8 mL
